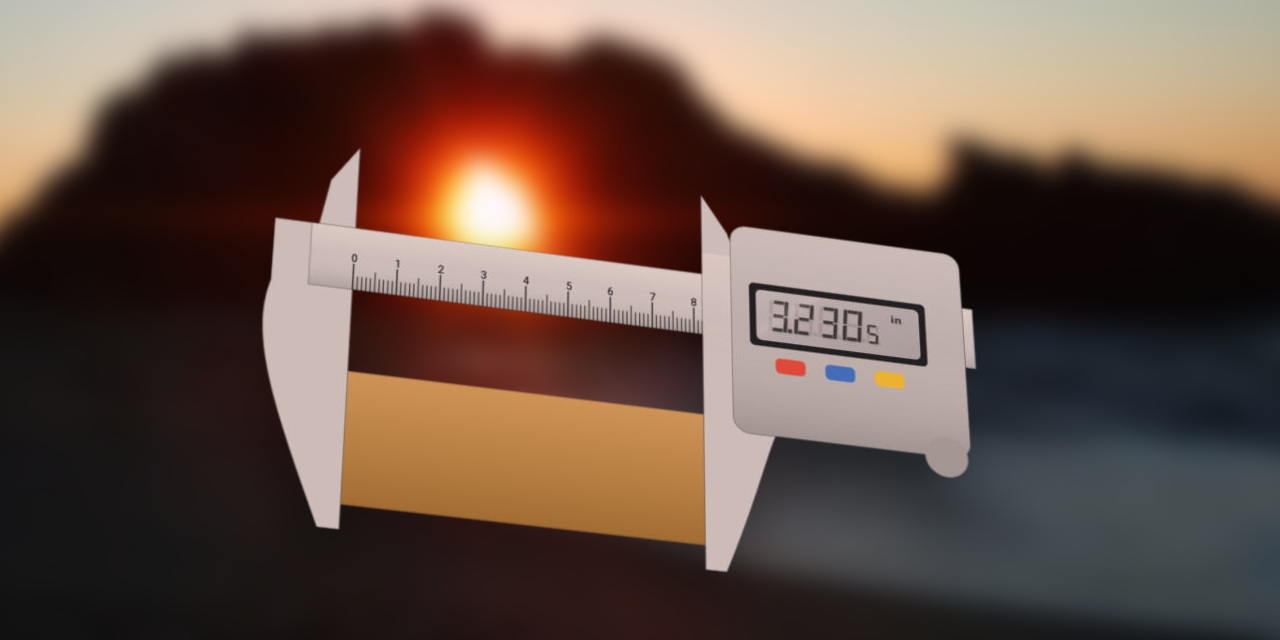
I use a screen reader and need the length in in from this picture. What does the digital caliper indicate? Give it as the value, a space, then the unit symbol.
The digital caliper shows 3.2305 in
